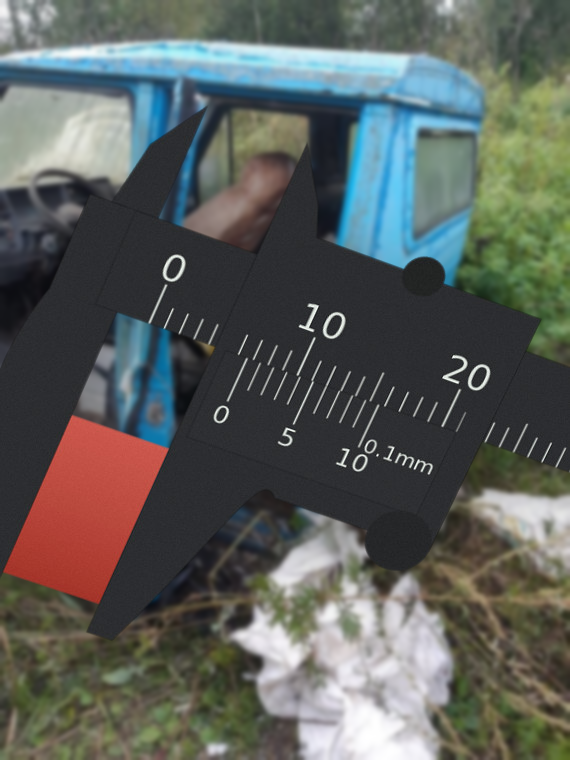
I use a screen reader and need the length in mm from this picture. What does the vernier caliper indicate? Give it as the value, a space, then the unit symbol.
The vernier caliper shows 6.6 mm
